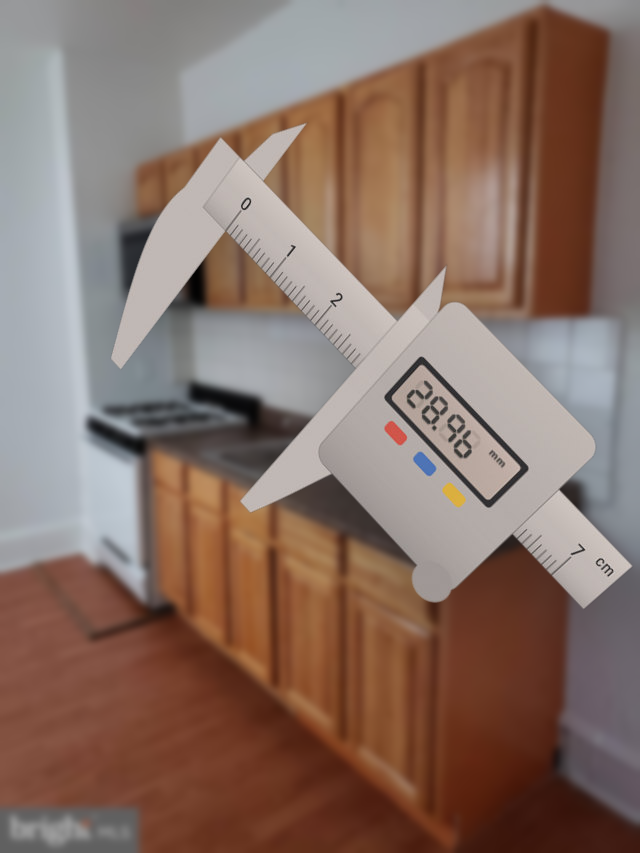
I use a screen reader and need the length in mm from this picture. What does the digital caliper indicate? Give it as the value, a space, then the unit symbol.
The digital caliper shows 28.96 mm
